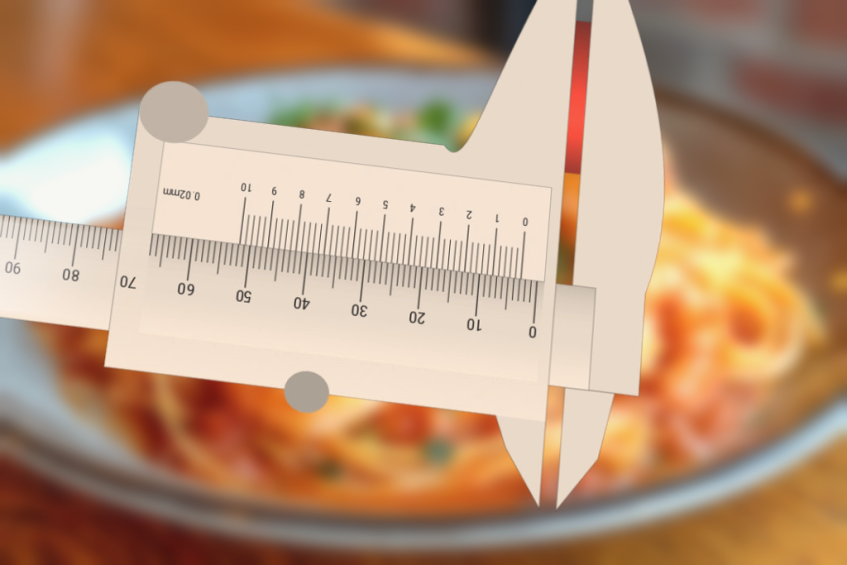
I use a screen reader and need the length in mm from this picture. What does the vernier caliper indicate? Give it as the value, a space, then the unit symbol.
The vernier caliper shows 2.8 mm
